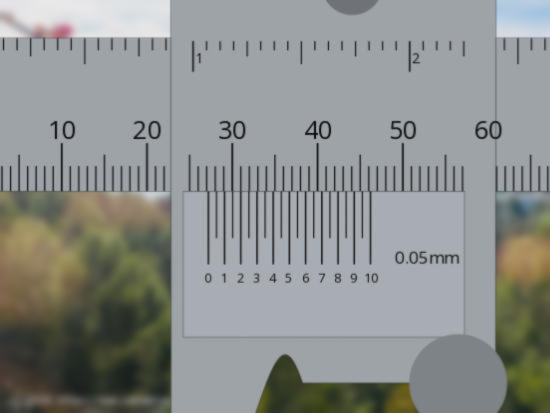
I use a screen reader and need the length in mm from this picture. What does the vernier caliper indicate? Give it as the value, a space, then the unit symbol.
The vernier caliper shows 27.2 mm
